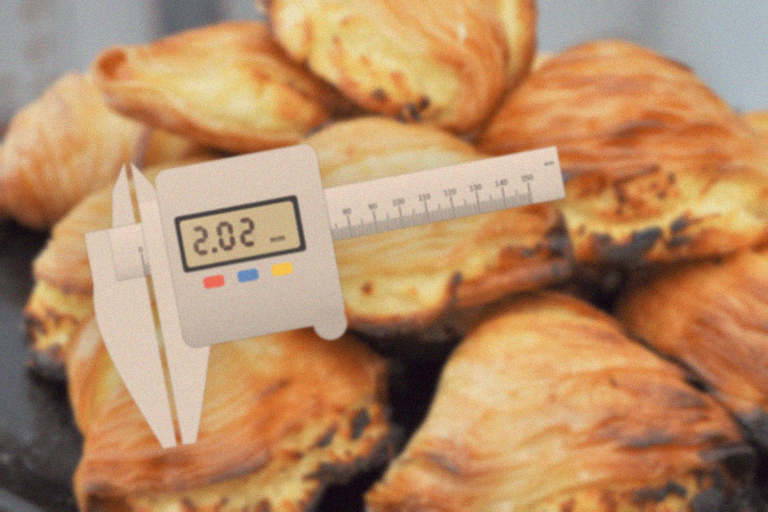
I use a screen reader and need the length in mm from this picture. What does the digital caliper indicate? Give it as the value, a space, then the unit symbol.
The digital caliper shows 2.02 mm
